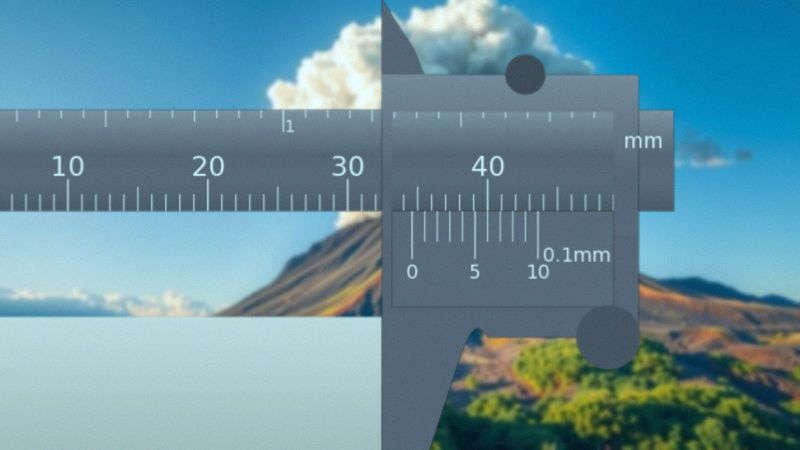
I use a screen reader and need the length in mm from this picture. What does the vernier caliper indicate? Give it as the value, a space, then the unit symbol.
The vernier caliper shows 34.6 mm
